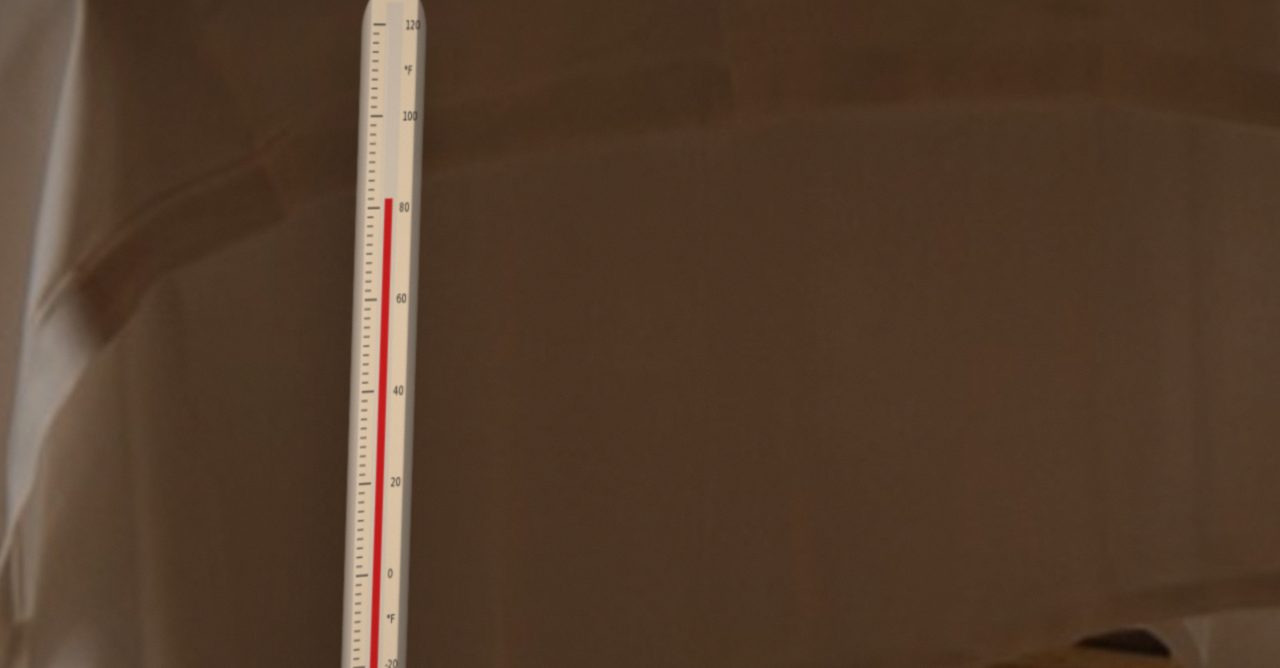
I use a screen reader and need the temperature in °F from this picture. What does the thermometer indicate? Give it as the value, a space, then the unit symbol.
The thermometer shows 82 °F
